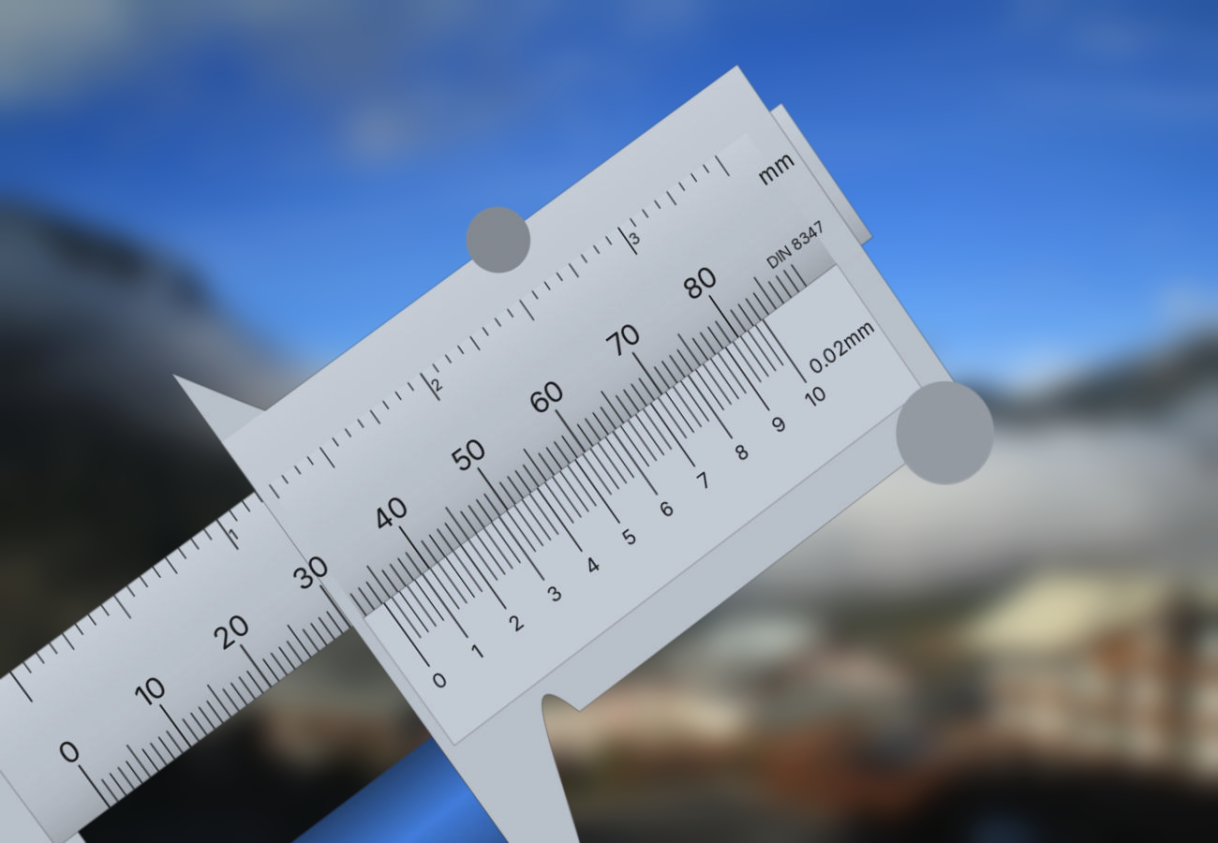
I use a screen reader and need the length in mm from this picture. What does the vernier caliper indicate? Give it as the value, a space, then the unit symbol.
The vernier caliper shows 34.2 mm
